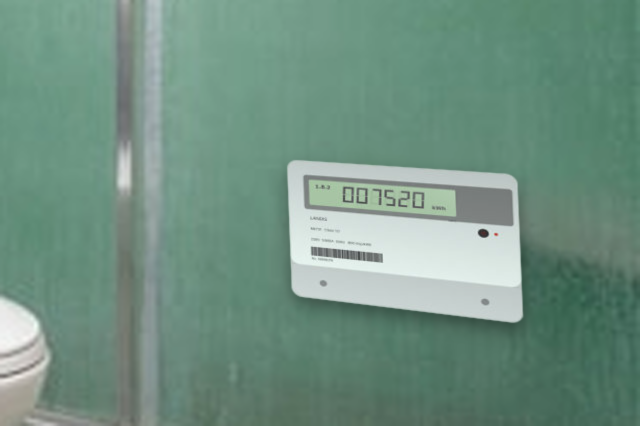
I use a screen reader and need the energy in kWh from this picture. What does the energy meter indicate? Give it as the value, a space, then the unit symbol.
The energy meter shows 7520 kWh
